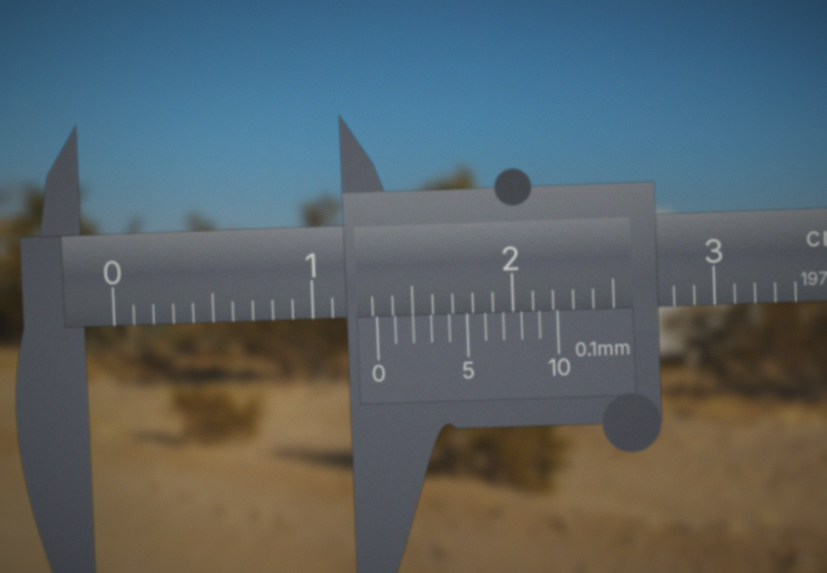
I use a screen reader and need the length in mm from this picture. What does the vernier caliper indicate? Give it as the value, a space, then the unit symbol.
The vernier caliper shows 13.2 mm
